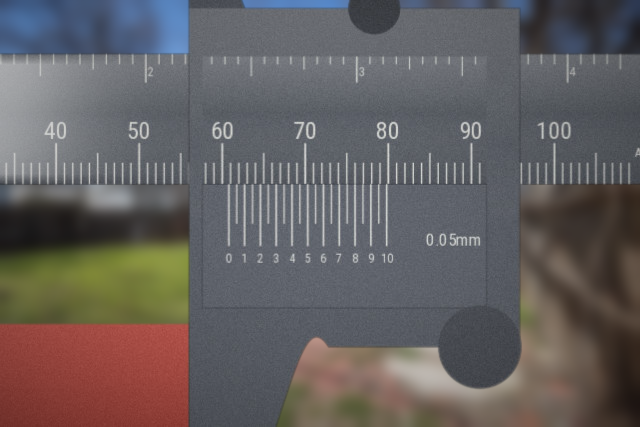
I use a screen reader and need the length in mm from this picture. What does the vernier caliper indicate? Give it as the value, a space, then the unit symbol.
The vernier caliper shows 60.8 mm
